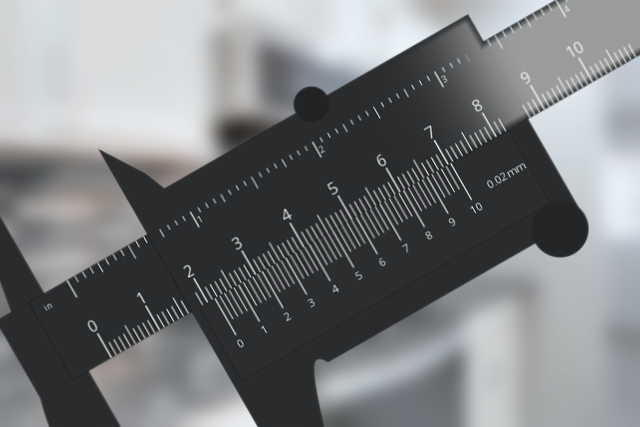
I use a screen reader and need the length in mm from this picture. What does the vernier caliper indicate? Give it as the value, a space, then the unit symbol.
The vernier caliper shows 21.5 mm
